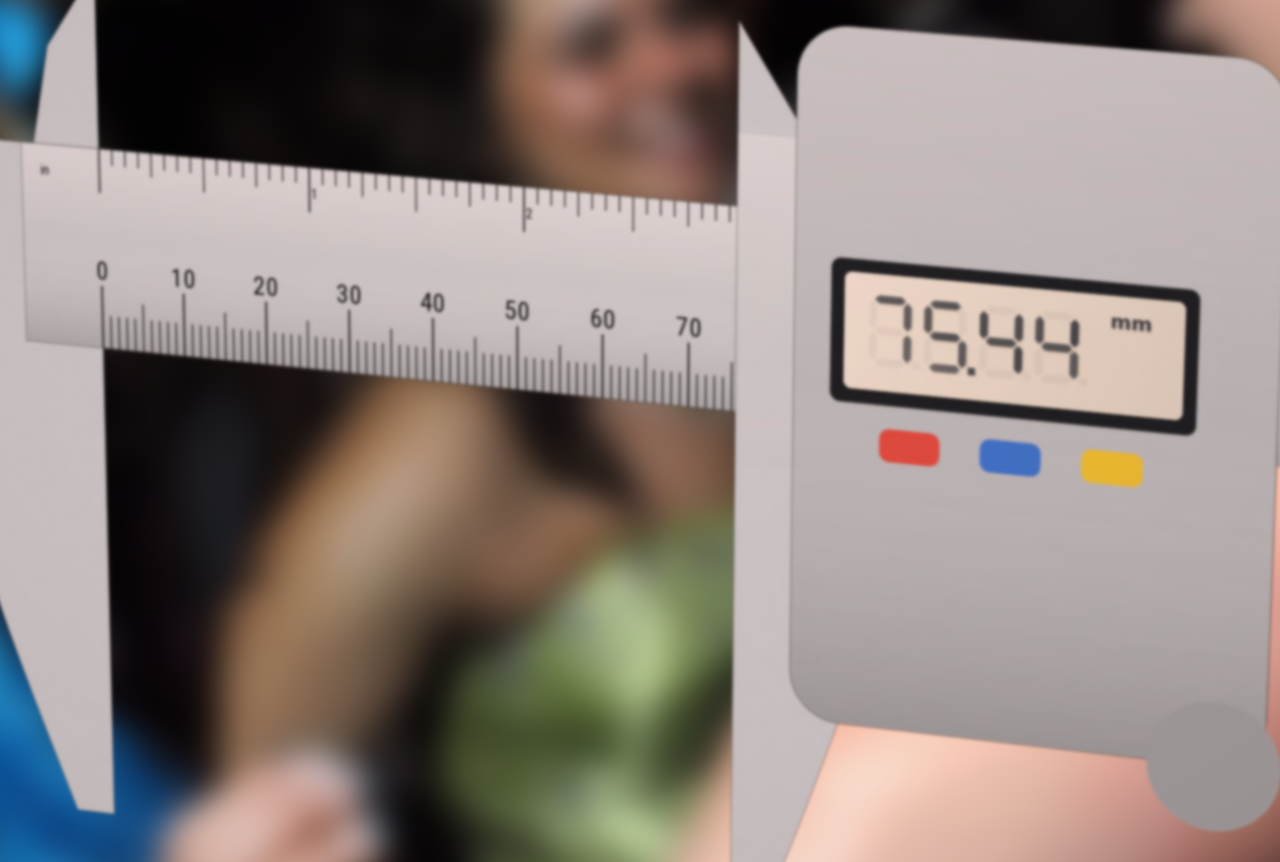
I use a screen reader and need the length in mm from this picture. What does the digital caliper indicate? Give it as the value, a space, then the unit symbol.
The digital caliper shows 75.44 mm
